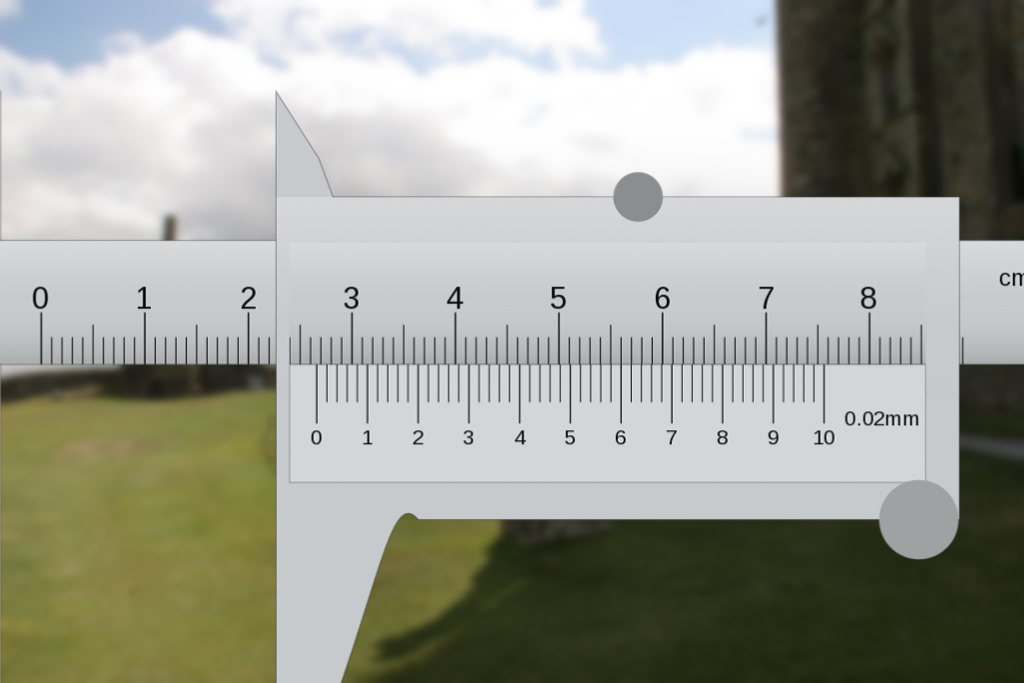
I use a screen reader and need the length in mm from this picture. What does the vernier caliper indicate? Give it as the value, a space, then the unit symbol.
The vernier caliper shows 26.6 mm
